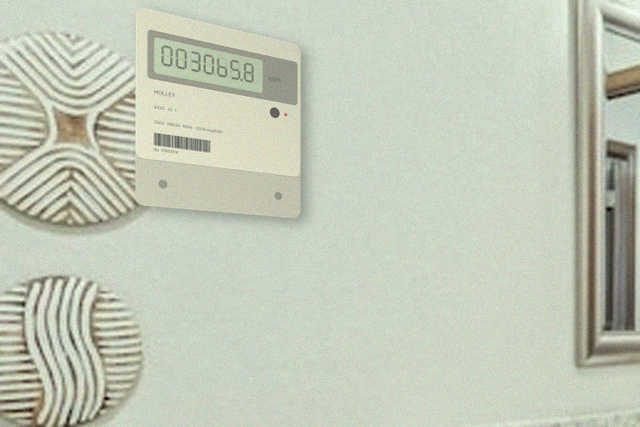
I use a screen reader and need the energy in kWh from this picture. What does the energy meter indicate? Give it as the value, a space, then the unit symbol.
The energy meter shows 3065.8 kWh
